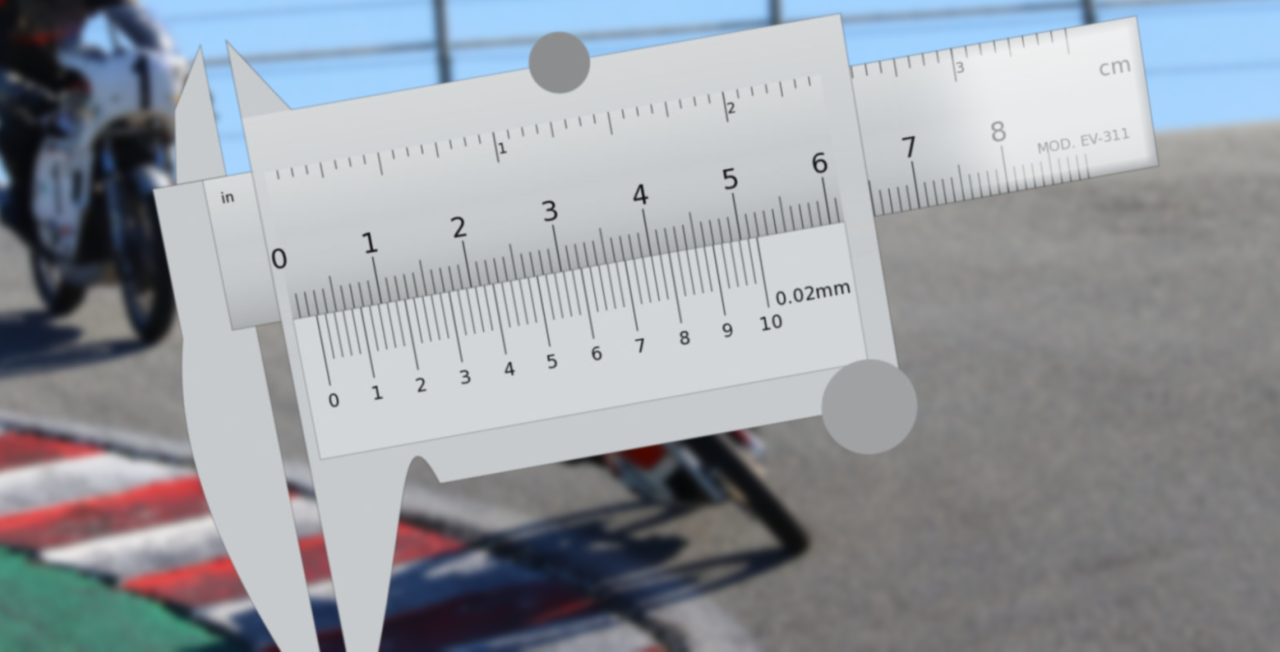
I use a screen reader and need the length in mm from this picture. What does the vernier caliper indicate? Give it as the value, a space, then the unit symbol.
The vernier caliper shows 2.8 mm
